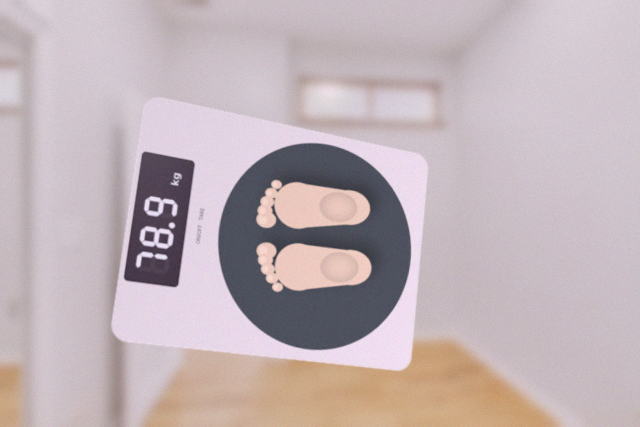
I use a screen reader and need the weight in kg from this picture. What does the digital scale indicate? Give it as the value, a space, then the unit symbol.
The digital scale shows 78.9 kg
